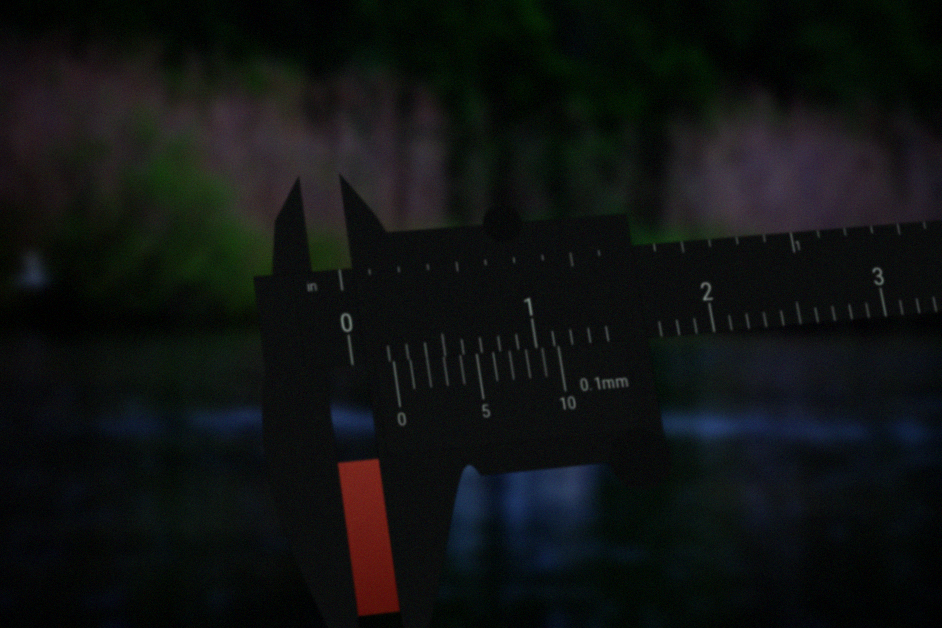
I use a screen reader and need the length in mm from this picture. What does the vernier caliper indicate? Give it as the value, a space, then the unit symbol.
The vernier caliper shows 2.2 mm
